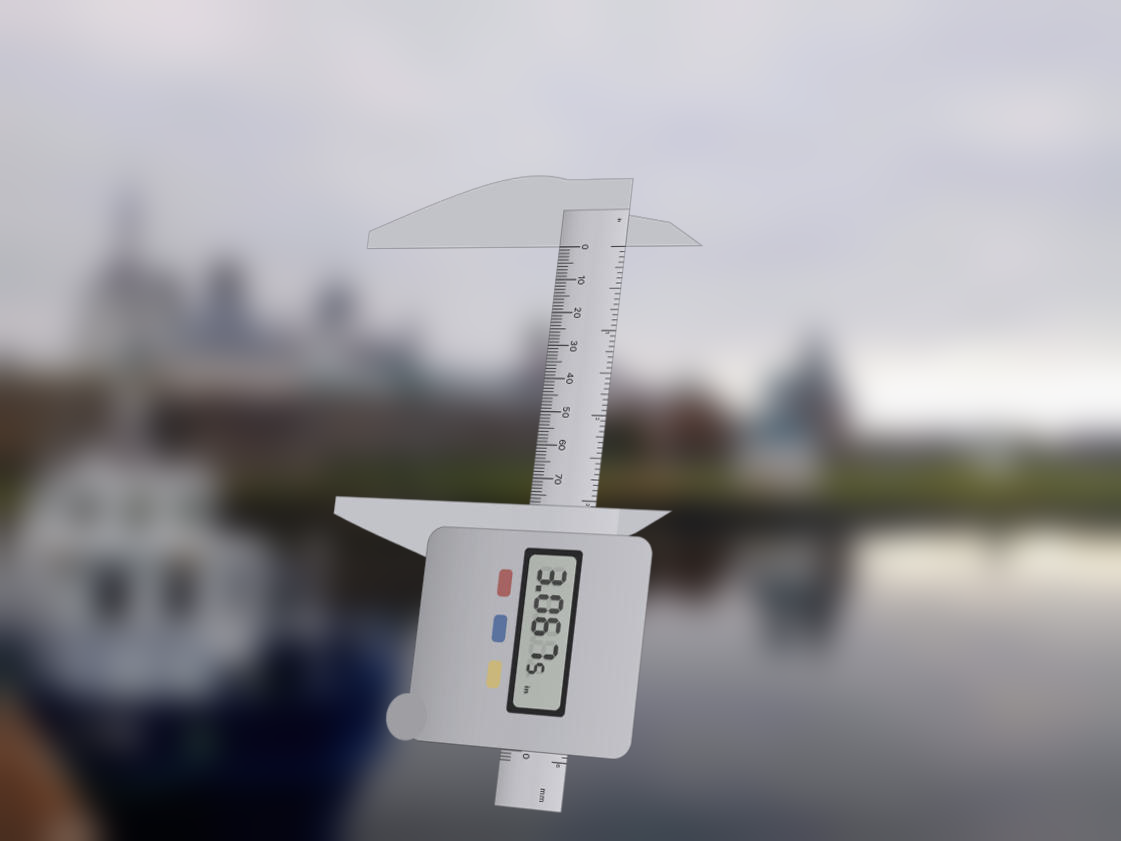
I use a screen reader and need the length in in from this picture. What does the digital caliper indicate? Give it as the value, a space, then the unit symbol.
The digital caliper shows 3.0675 in
